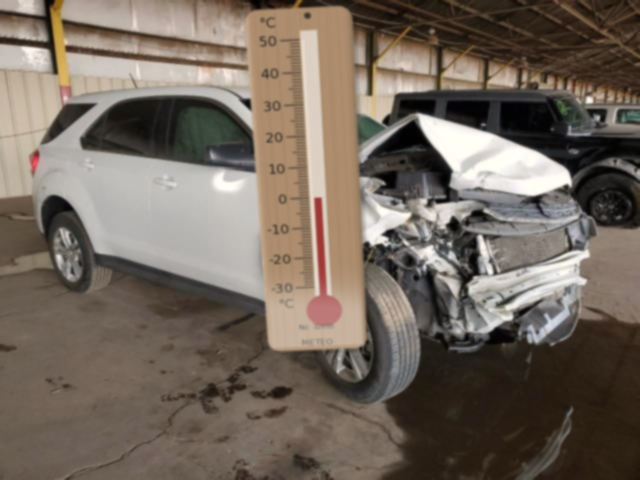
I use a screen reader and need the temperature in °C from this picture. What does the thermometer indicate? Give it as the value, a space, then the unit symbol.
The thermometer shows 0 °C
